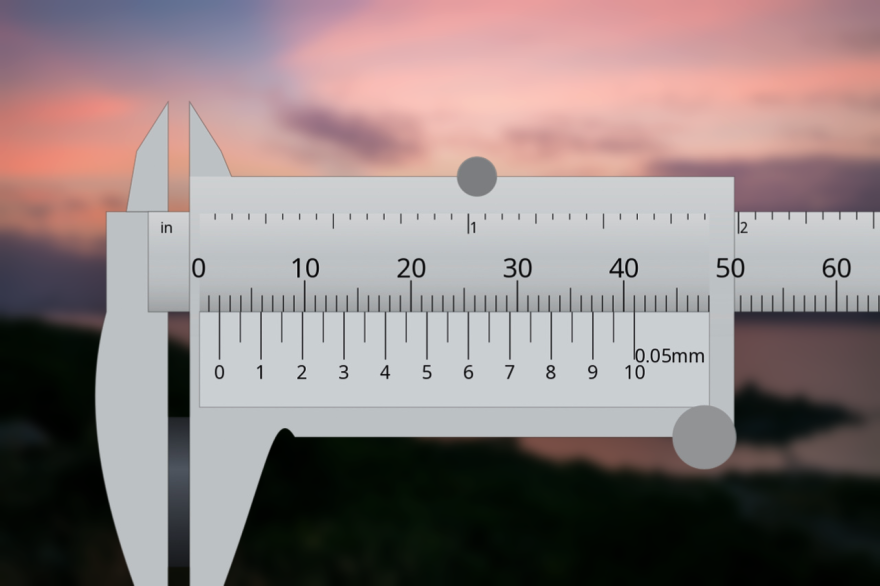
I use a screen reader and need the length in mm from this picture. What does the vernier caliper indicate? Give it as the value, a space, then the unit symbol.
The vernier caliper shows 2.0 mm
